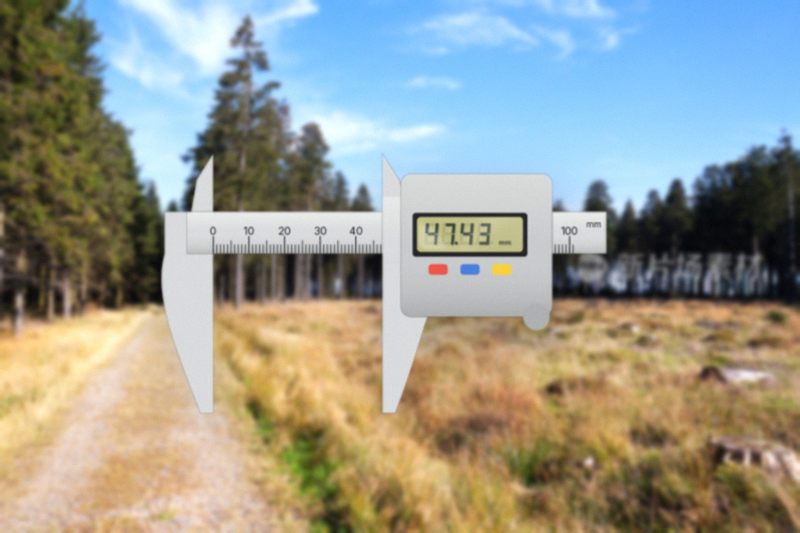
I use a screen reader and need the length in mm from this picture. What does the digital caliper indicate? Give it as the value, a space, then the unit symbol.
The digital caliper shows 47.43 mm
